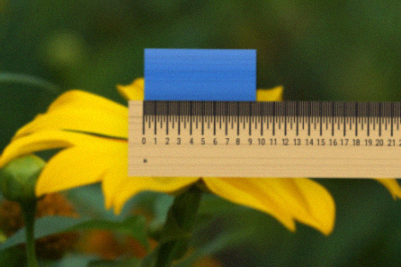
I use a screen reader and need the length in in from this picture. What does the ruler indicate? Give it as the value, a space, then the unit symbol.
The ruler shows 9.5 in
